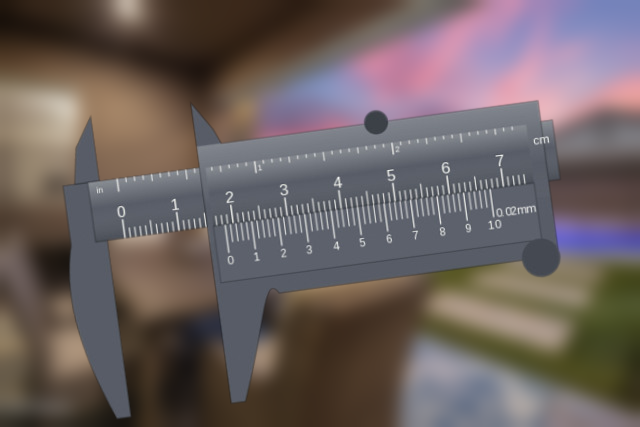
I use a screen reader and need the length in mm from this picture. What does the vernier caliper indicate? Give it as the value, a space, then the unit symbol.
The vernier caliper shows 18.5 mm
